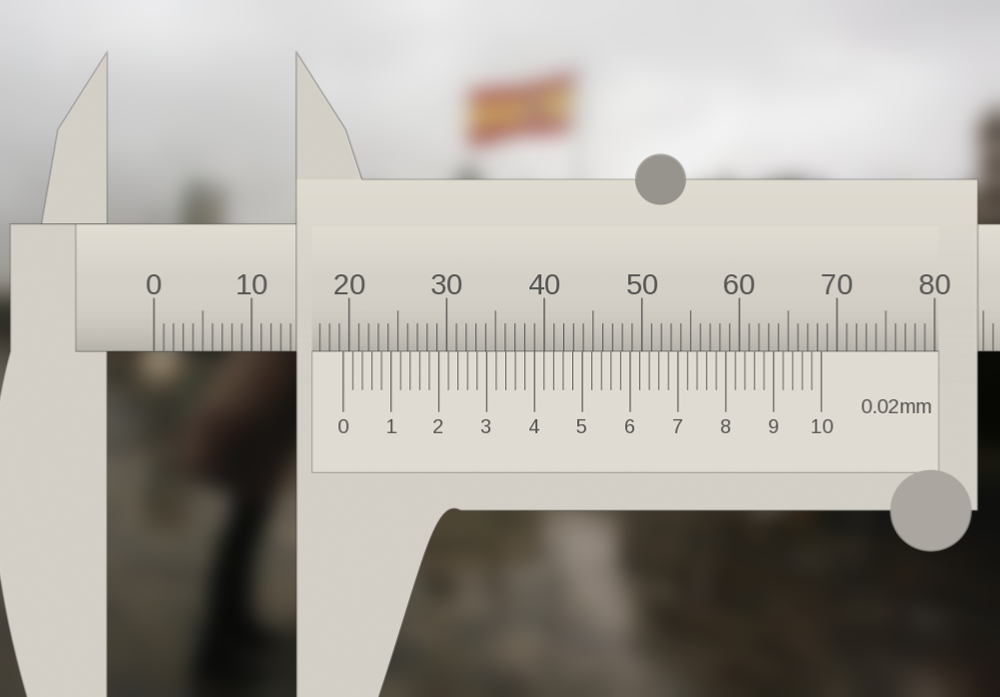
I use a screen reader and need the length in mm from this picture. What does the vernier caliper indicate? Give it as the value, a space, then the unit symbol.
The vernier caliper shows 19.4 mm
